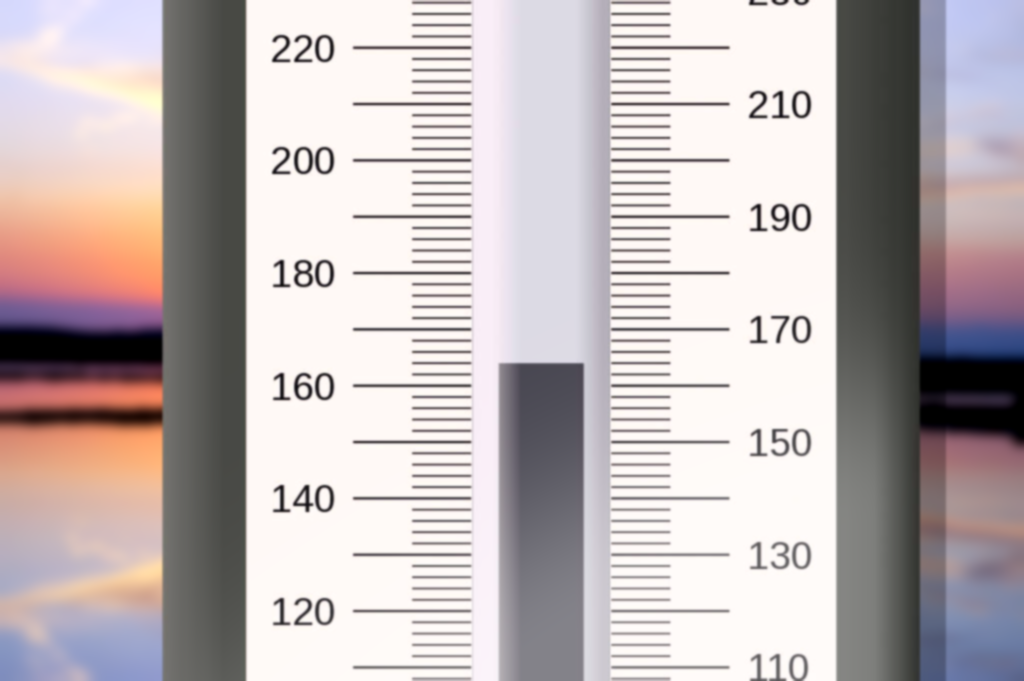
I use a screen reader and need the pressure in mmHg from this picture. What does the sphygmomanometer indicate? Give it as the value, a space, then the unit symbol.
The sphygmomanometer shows 164 mmHg
